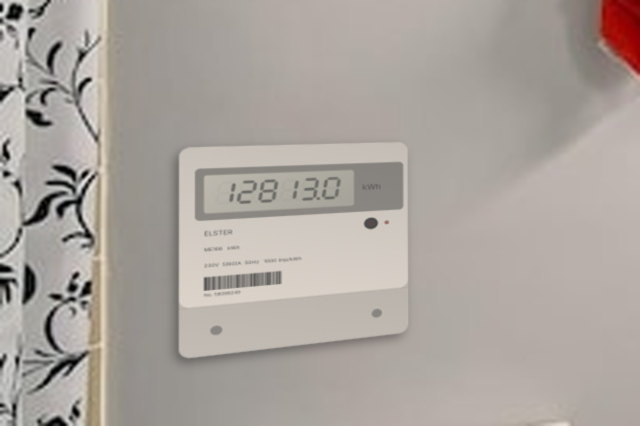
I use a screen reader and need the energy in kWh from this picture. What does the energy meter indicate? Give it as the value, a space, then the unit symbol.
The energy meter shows 12813.0 kWh
